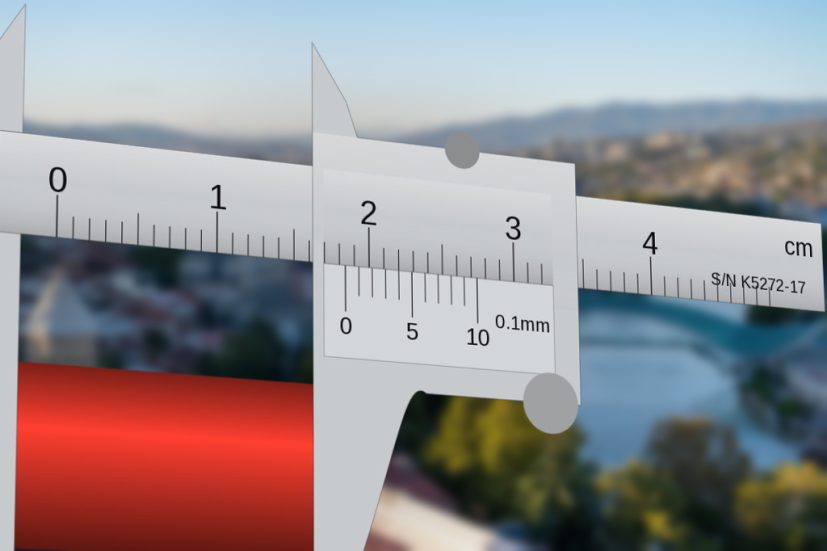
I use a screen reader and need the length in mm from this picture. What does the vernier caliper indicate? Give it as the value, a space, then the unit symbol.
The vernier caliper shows 18.4 mm
